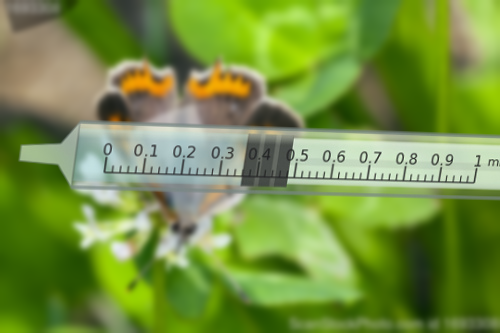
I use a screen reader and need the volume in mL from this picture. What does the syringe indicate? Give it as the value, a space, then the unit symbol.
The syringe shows 0.36 mL
